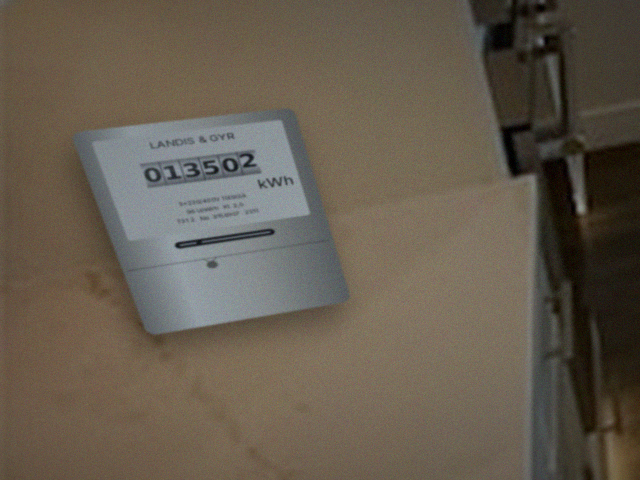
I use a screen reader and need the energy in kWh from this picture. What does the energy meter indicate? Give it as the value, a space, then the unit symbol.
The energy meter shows 13502 kWh
